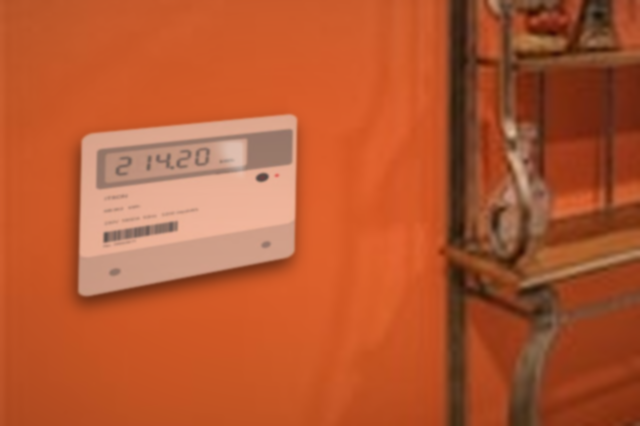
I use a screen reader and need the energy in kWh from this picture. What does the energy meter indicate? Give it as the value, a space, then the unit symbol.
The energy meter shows 214.20 kWh
